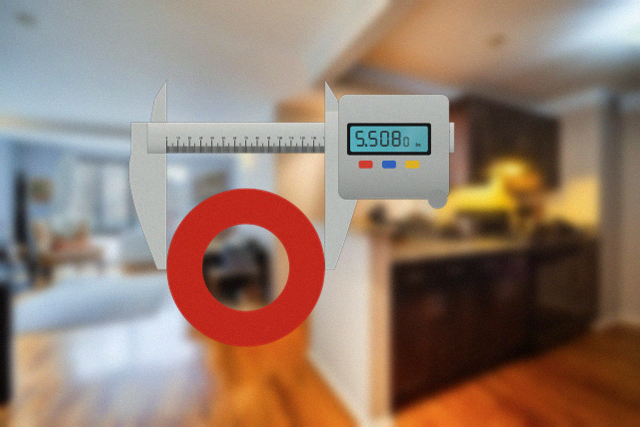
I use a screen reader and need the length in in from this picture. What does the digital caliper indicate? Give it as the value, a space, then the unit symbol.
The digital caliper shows 5.5080 in
